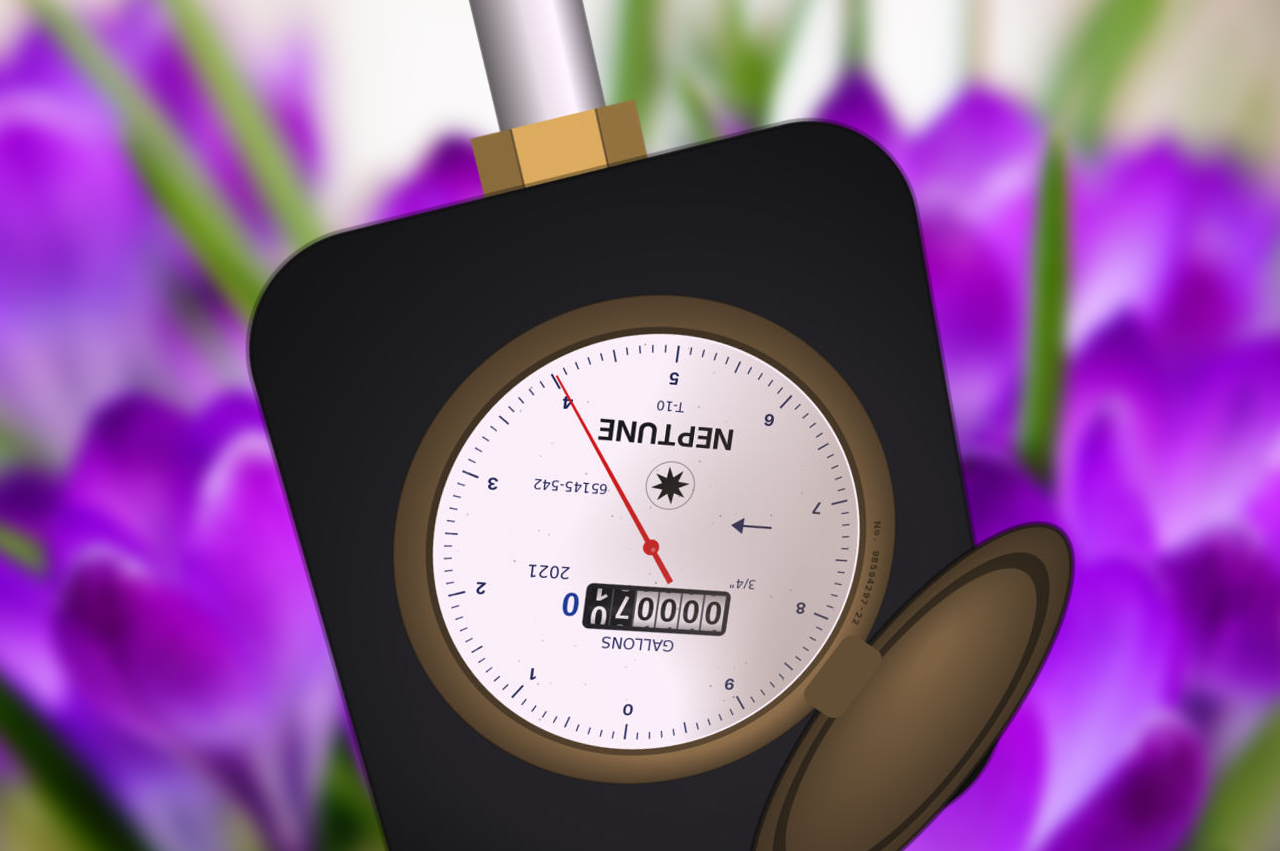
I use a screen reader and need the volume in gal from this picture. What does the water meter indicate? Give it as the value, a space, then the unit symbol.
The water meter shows 704.0 gal
